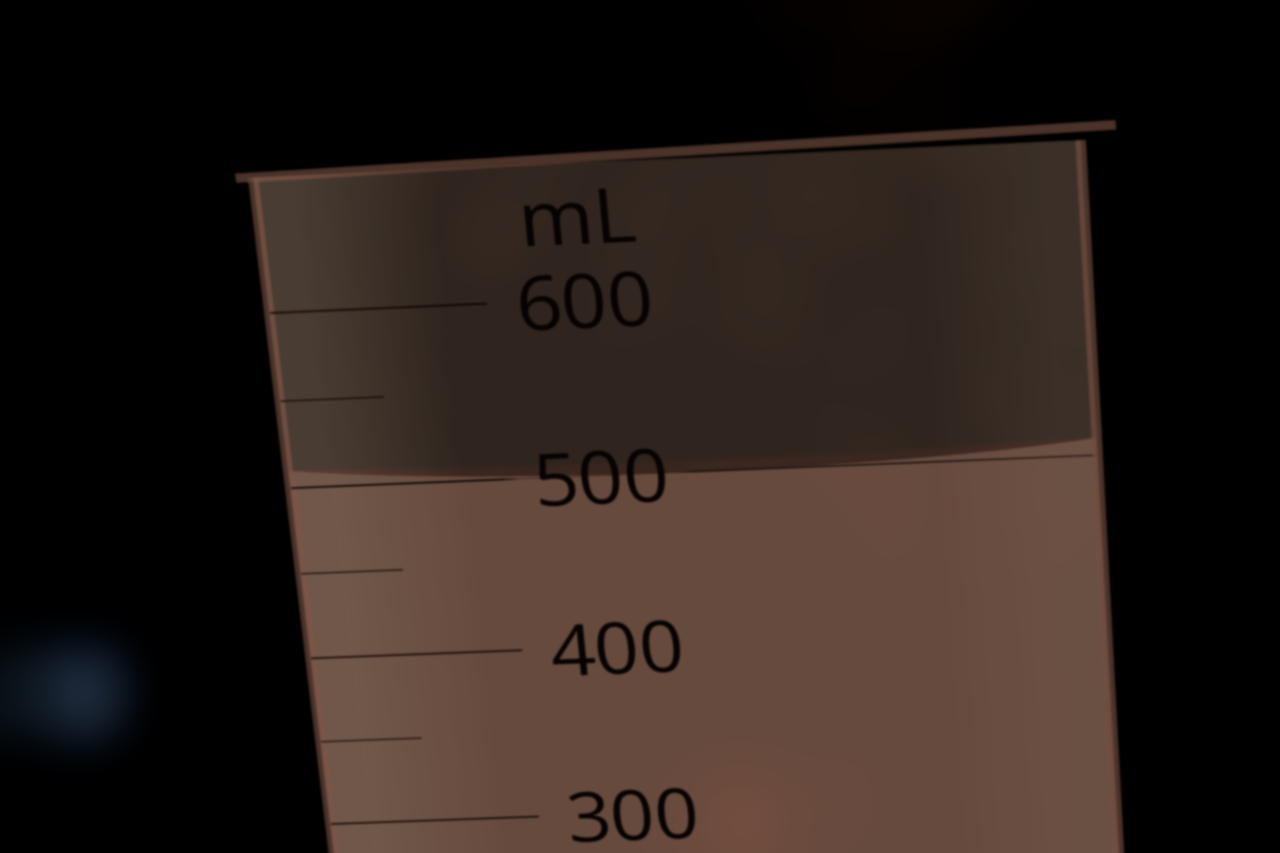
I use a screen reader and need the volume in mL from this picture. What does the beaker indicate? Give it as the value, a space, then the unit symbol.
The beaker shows 500 mL
